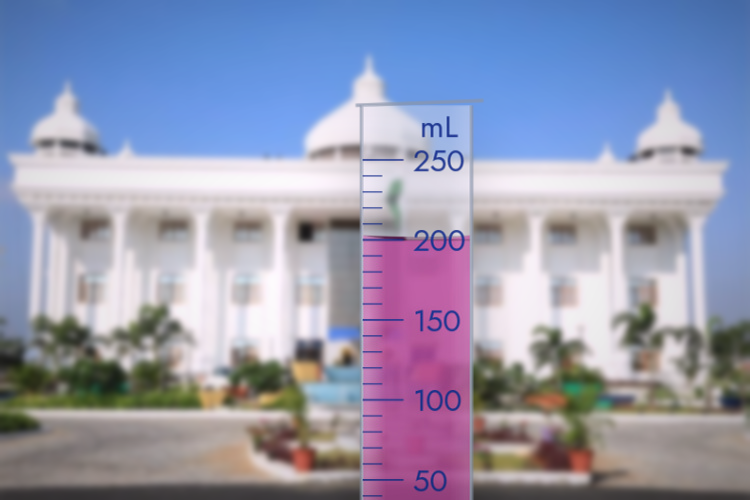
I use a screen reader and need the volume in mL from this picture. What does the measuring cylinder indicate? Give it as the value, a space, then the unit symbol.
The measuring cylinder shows 200 mL
